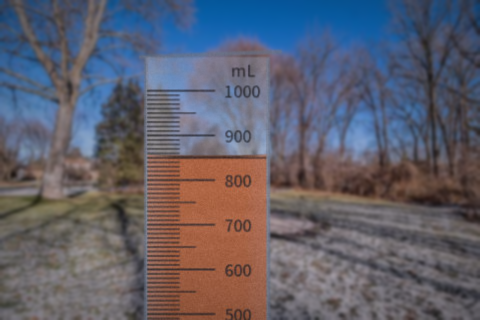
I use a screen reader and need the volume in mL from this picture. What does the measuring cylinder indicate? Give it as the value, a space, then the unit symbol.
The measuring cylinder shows 850 mL
